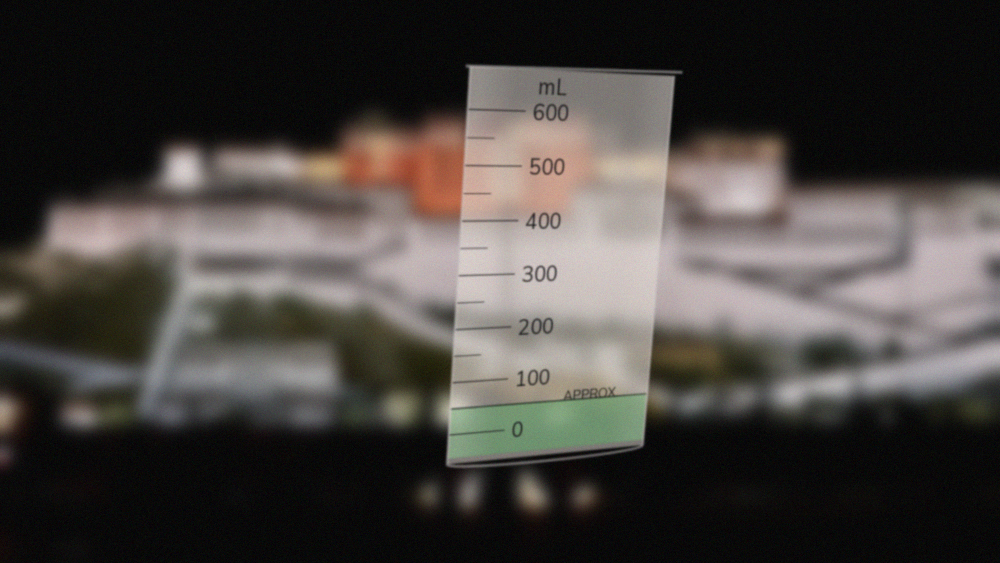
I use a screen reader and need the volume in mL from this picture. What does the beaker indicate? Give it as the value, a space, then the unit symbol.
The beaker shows 50 mL
